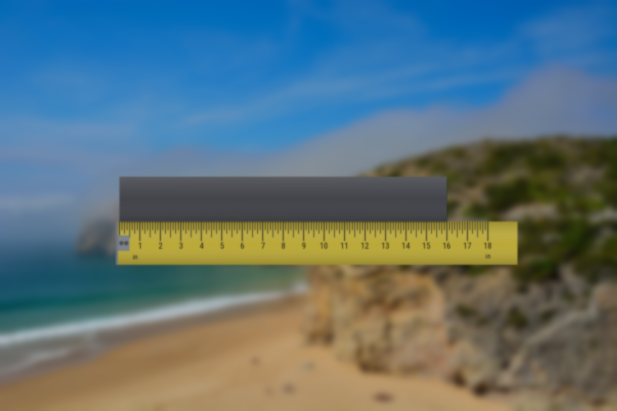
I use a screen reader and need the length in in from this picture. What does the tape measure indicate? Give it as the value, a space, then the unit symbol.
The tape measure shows 16 in
